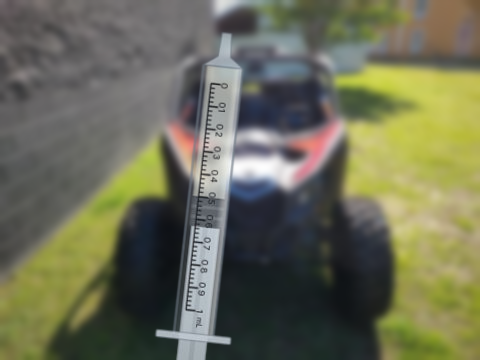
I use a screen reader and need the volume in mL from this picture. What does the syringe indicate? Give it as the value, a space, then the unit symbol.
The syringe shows 0.5 mL
